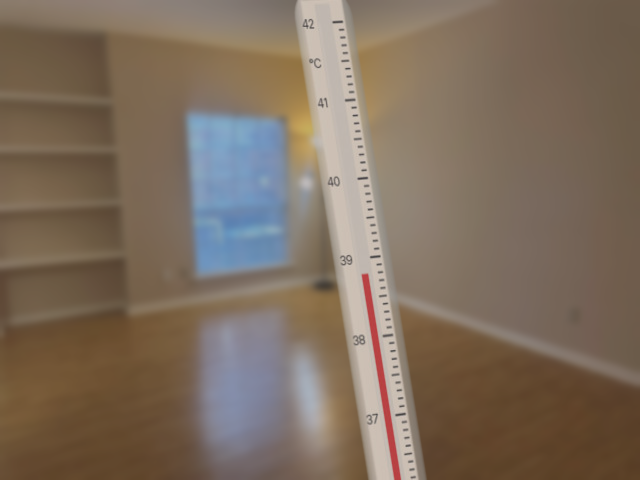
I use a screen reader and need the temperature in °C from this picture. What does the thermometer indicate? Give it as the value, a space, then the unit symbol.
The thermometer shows 38.8 °C
